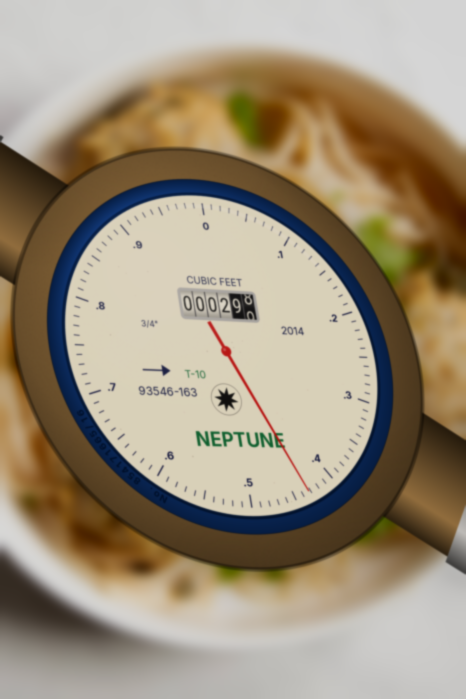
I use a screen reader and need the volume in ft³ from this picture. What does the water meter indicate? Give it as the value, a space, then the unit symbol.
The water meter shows 298.43 ft³
